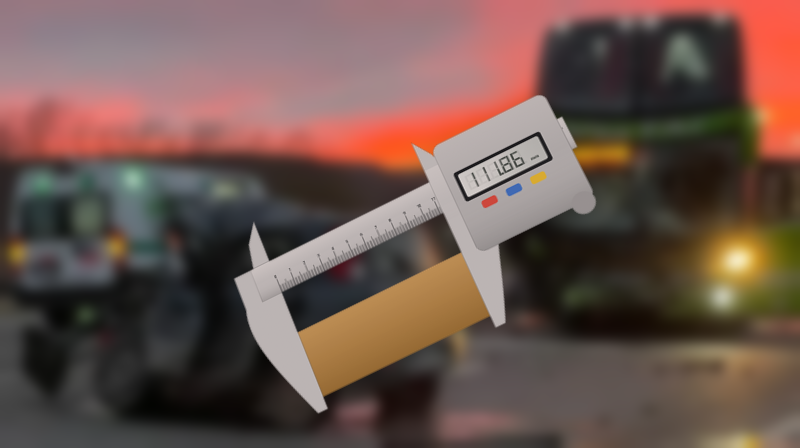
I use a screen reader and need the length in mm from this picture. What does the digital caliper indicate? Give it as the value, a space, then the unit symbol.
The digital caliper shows 111.86 mm
